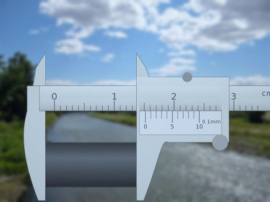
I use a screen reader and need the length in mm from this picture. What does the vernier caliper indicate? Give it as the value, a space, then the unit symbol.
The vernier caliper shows 15.2 mm
